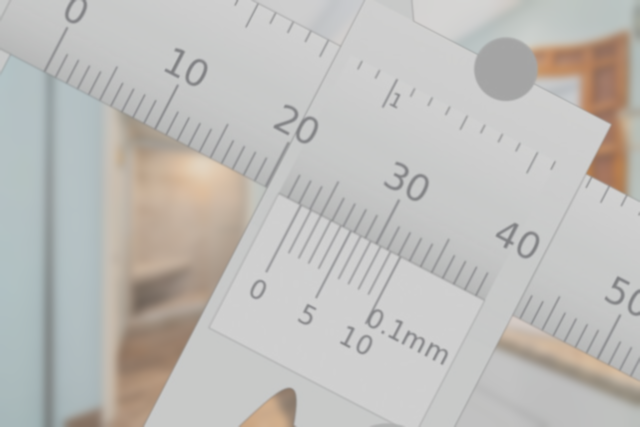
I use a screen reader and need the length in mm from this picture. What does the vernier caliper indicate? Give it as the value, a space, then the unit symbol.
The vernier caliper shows 23.2 mm
